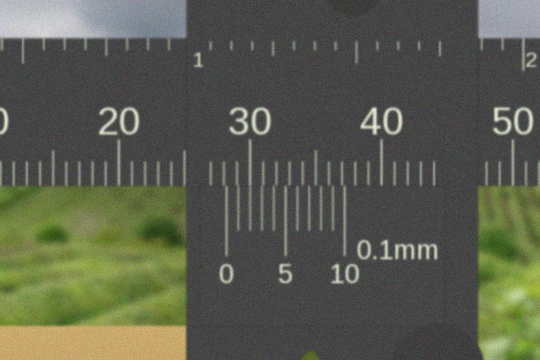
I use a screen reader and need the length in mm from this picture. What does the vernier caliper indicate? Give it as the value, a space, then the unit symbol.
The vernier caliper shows 28.2 mm
